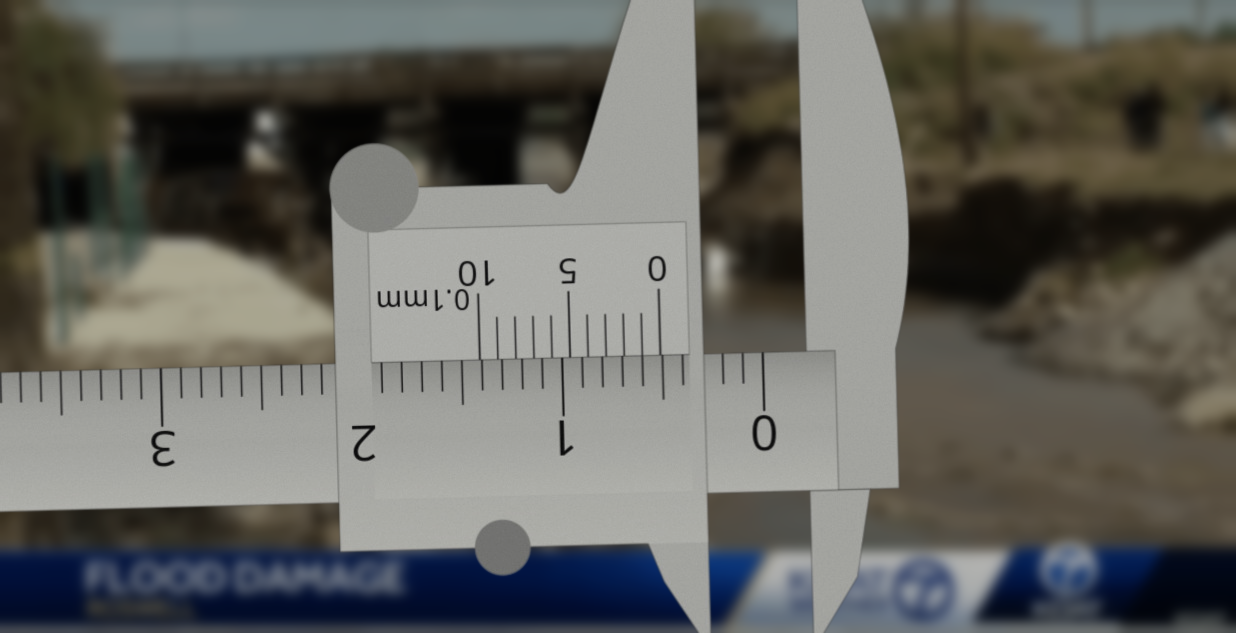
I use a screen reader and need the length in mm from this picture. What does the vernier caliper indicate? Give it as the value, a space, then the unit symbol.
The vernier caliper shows 5.1 mm
